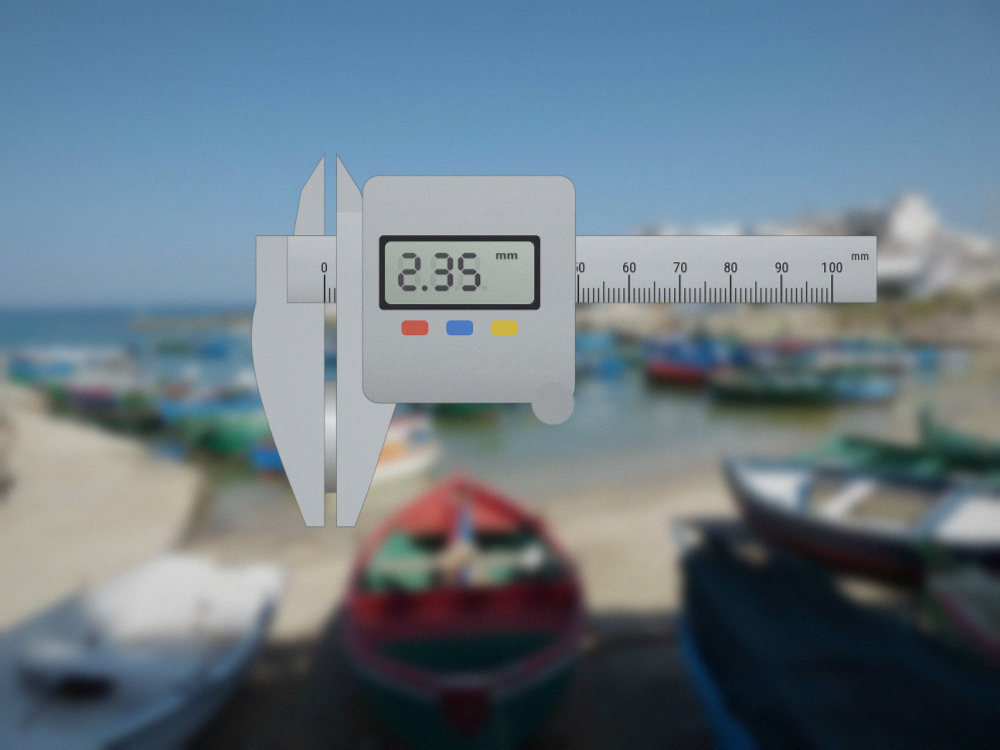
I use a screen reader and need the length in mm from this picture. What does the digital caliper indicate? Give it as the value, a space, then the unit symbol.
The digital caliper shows 2.35 mm
